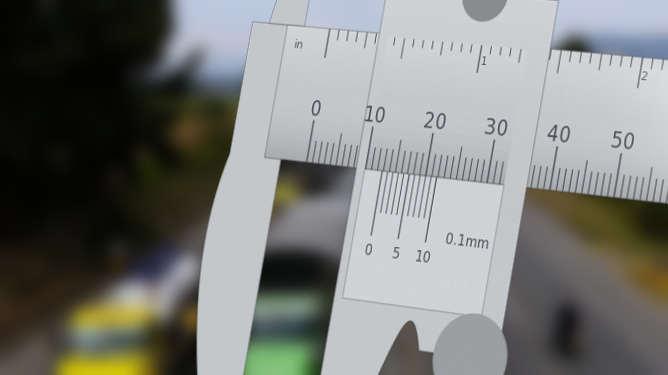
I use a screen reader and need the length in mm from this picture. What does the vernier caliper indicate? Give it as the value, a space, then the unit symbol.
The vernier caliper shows 12.8 mm
